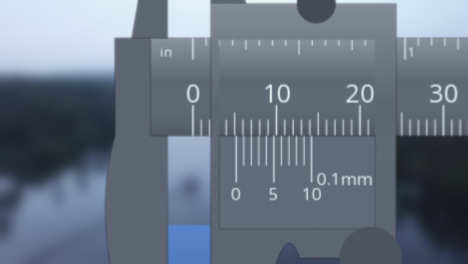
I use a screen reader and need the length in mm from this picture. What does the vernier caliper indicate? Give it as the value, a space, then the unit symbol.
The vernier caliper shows 5.2 mm
